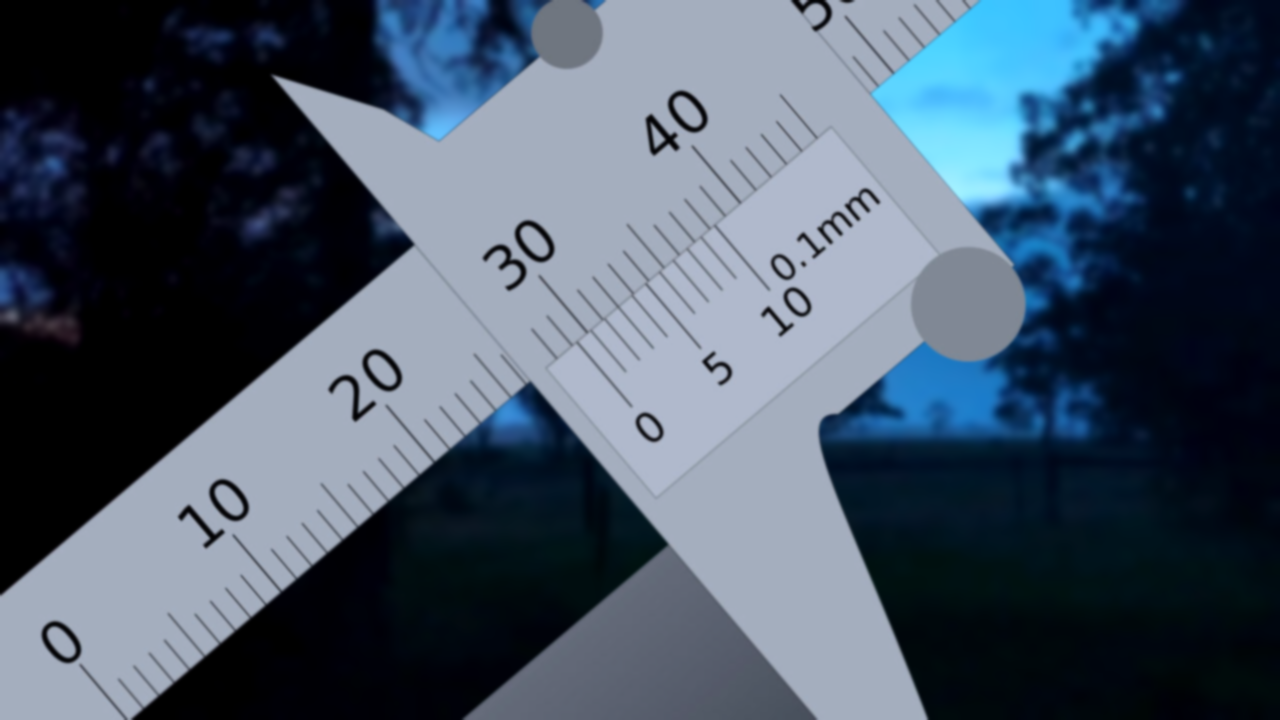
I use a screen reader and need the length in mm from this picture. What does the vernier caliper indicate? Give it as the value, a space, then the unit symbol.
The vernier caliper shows 29.3 mm
